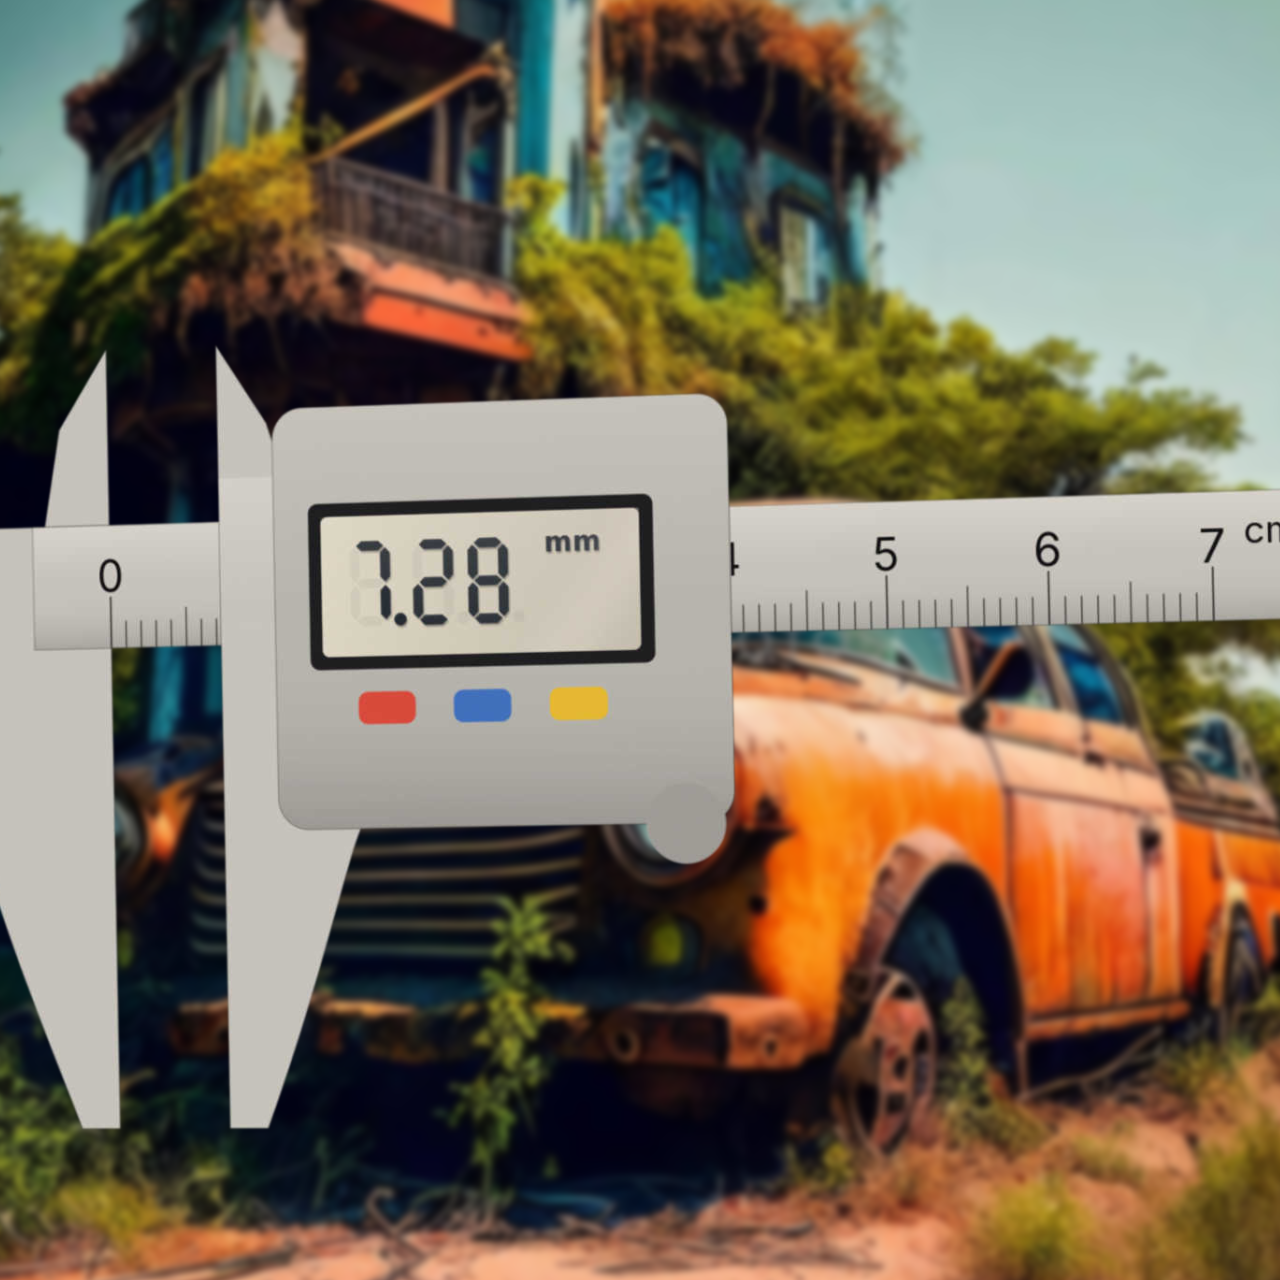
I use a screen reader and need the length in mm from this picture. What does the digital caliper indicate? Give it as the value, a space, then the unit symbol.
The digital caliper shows 7.28 mm
